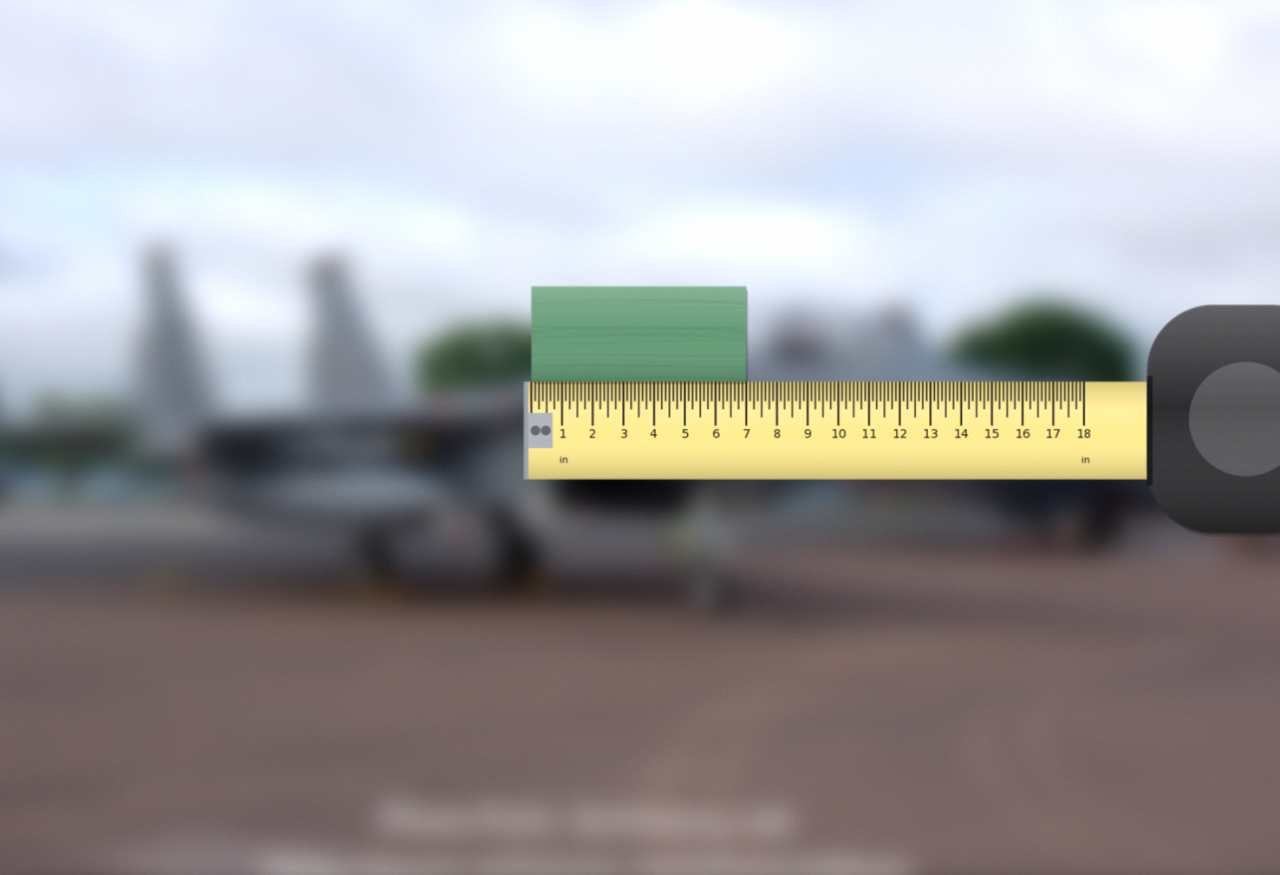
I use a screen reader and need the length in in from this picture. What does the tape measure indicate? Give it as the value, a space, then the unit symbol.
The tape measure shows 7 in
